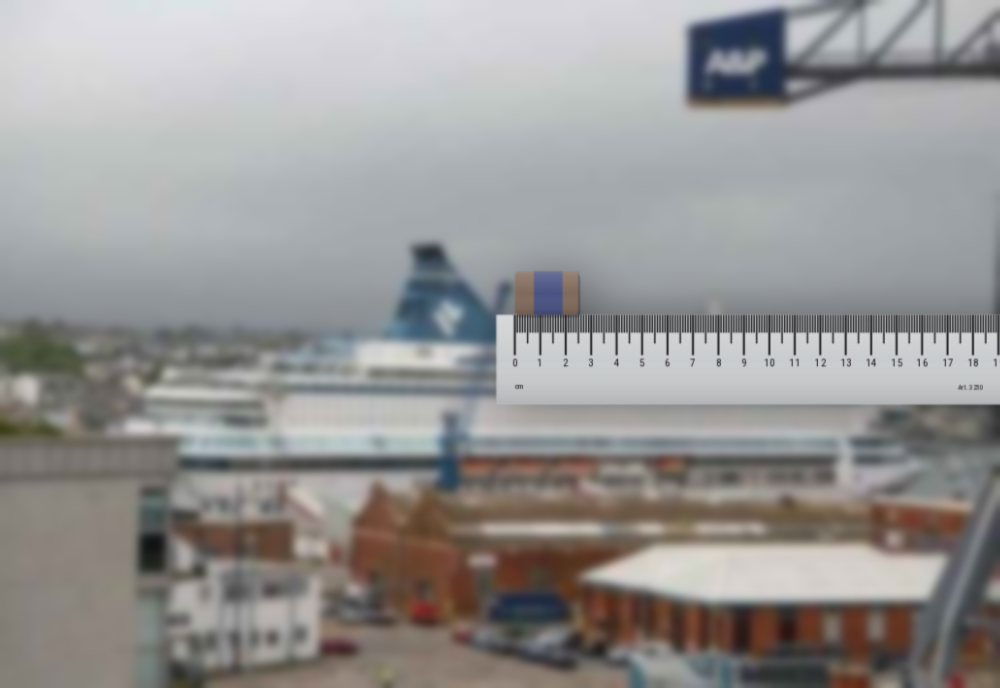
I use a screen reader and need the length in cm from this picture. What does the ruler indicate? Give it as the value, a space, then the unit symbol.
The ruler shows 2.5 cm
